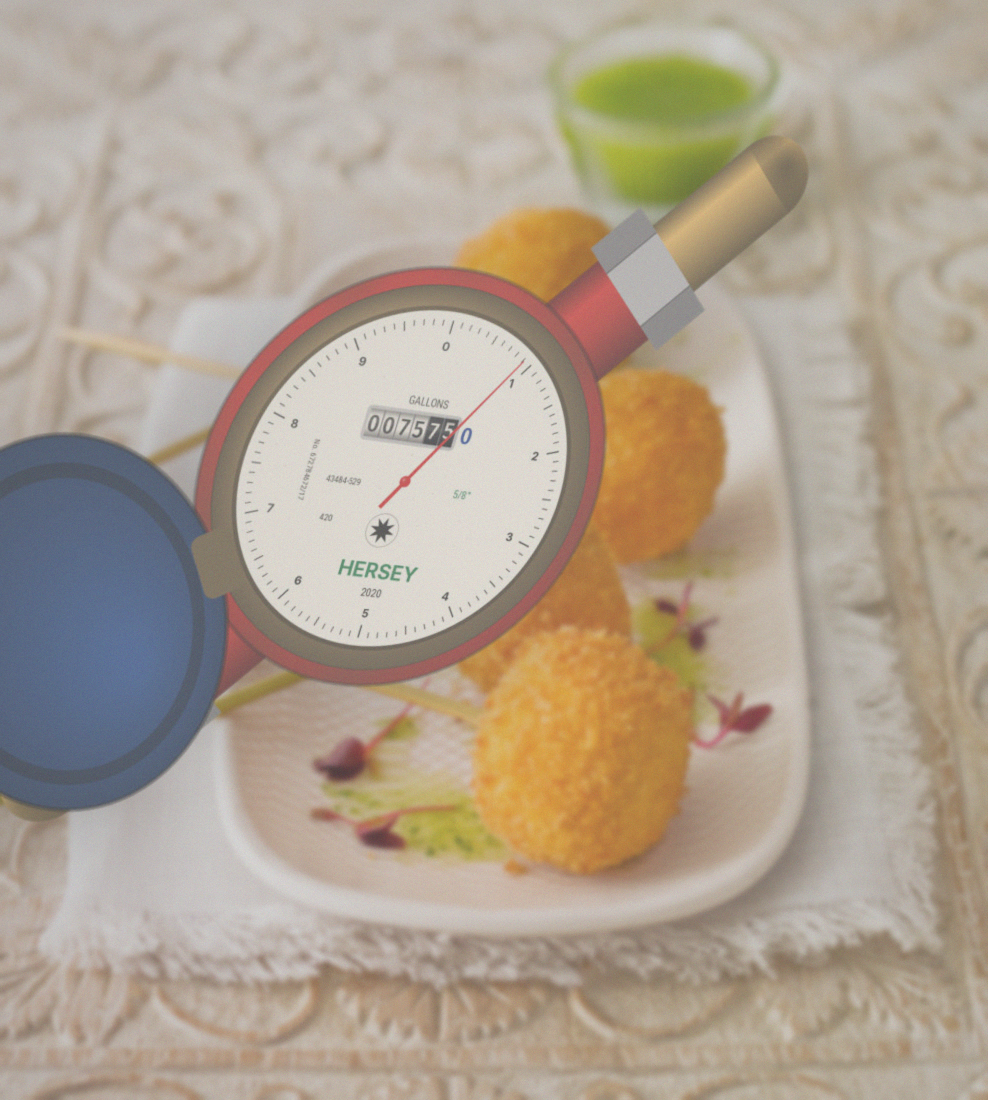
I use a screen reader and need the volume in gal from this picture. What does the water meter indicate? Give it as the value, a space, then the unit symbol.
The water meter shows 75750.9 gal
